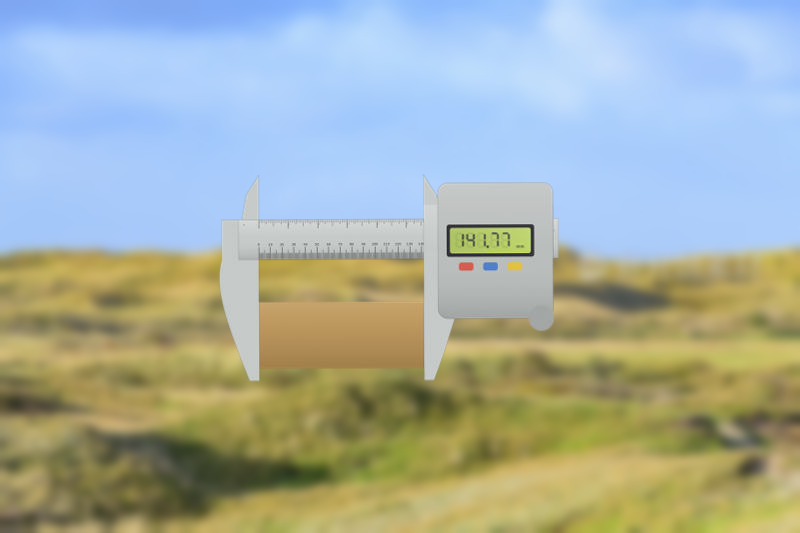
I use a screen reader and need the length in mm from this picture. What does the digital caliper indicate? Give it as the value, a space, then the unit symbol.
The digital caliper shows 141.77 mm
